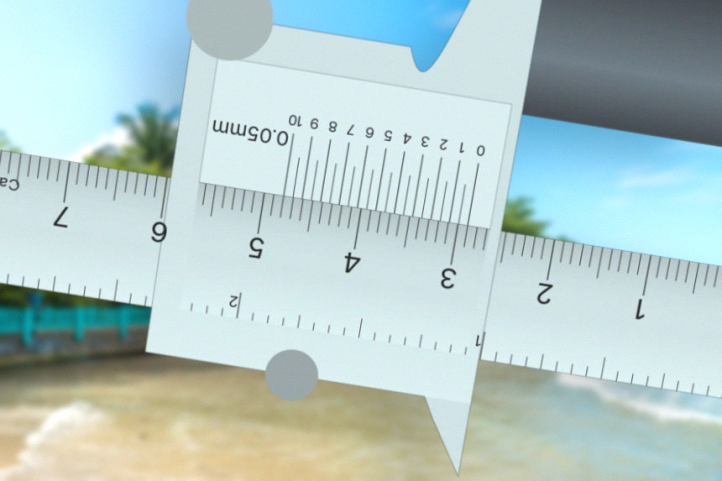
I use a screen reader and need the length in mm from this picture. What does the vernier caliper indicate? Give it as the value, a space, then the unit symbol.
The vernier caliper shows 29.0 mm
